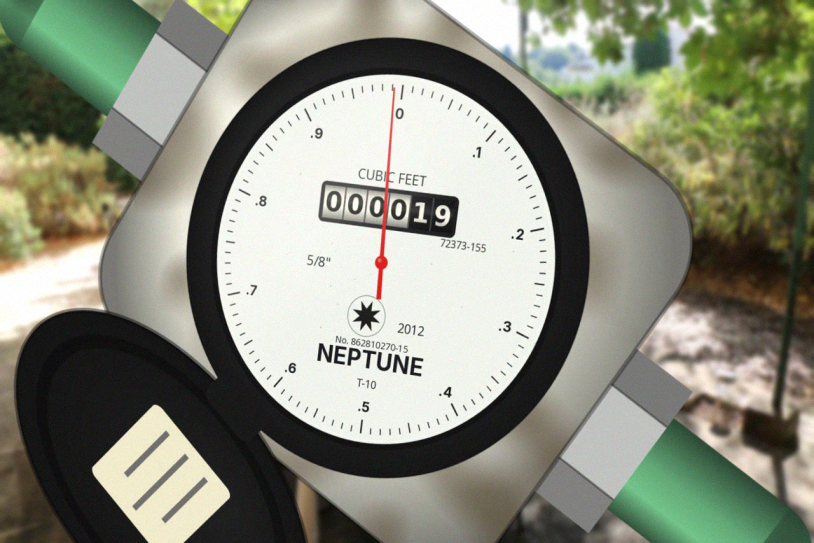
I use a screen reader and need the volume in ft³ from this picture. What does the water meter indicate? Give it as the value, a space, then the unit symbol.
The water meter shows 18.99 ft³
